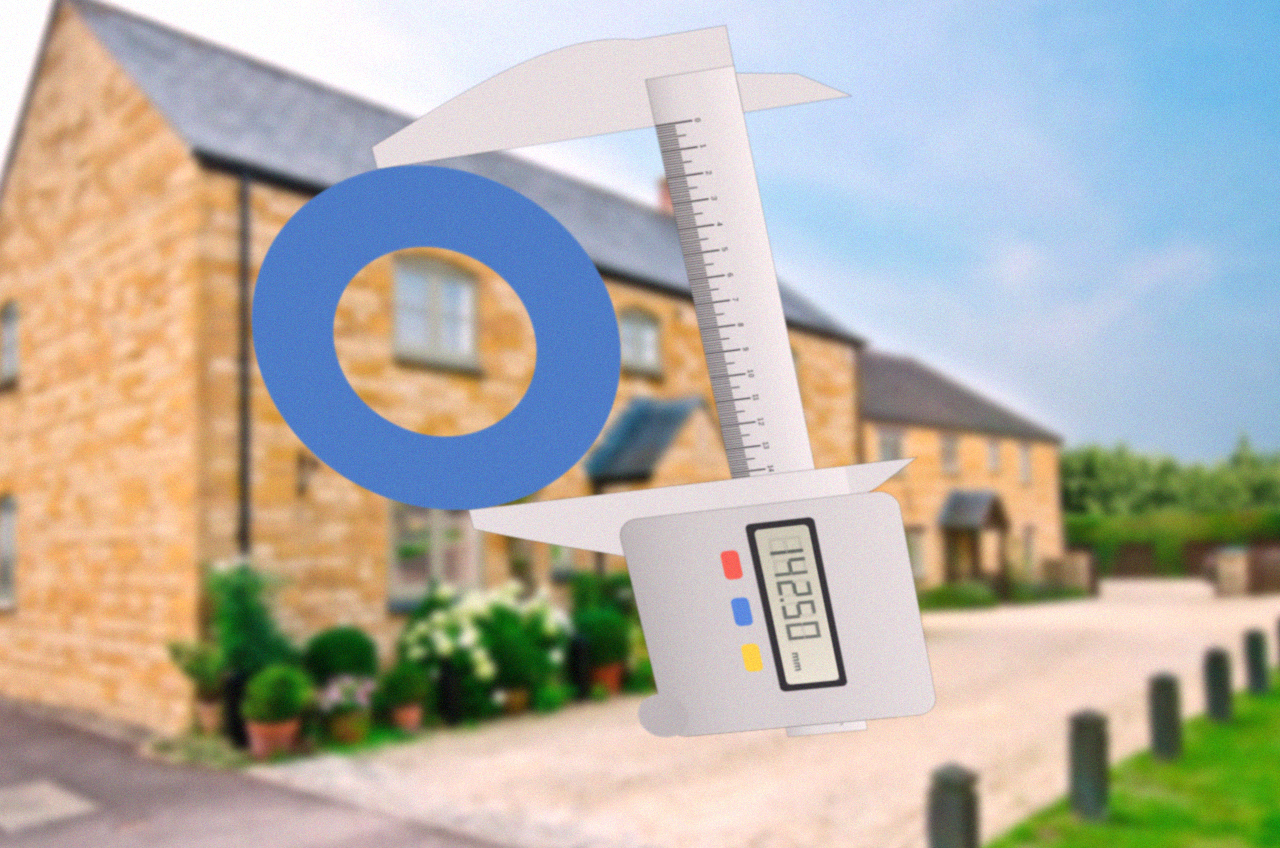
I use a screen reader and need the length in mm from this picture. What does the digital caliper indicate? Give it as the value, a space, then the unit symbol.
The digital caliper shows 142.50 mm
